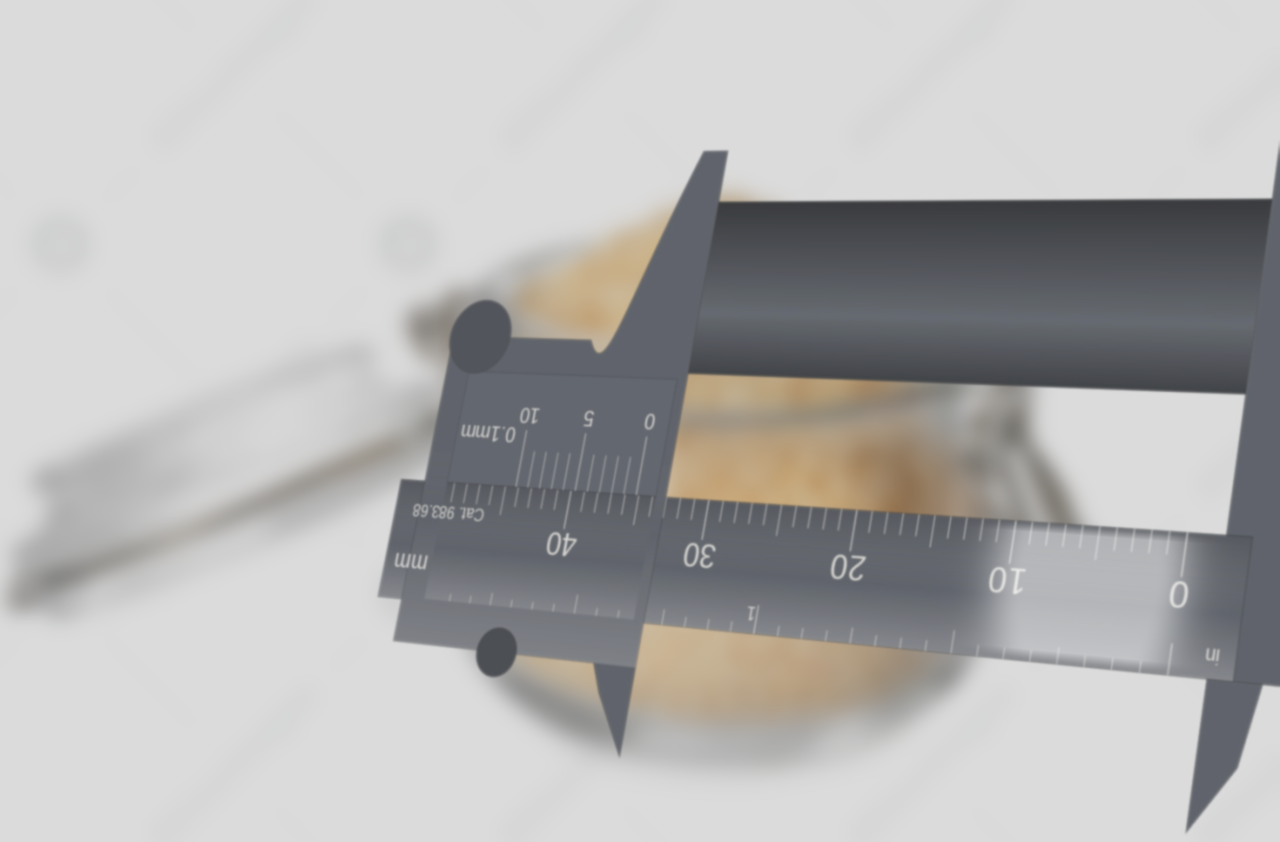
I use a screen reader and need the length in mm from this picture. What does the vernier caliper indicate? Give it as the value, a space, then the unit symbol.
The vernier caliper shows 35.2 mm
